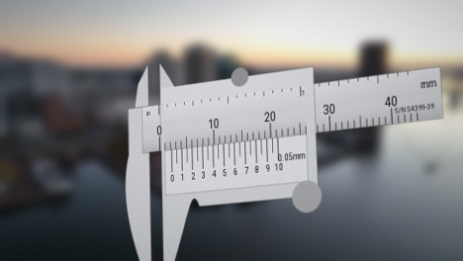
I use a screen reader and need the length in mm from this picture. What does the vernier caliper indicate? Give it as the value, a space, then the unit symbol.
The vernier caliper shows 2.2 mm
